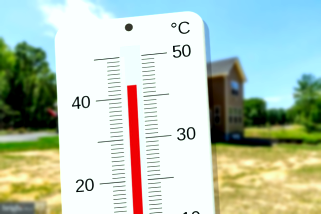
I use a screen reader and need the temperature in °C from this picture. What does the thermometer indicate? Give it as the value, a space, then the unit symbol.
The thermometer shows 43 °C
